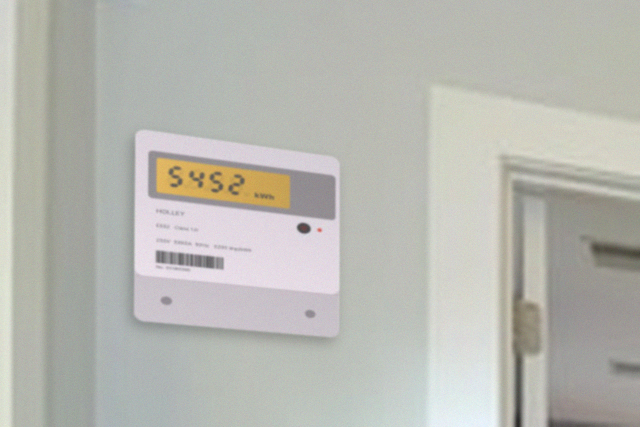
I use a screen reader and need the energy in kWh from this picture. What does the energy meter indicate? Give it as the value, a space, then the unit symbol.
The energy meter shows 5452 kWh
